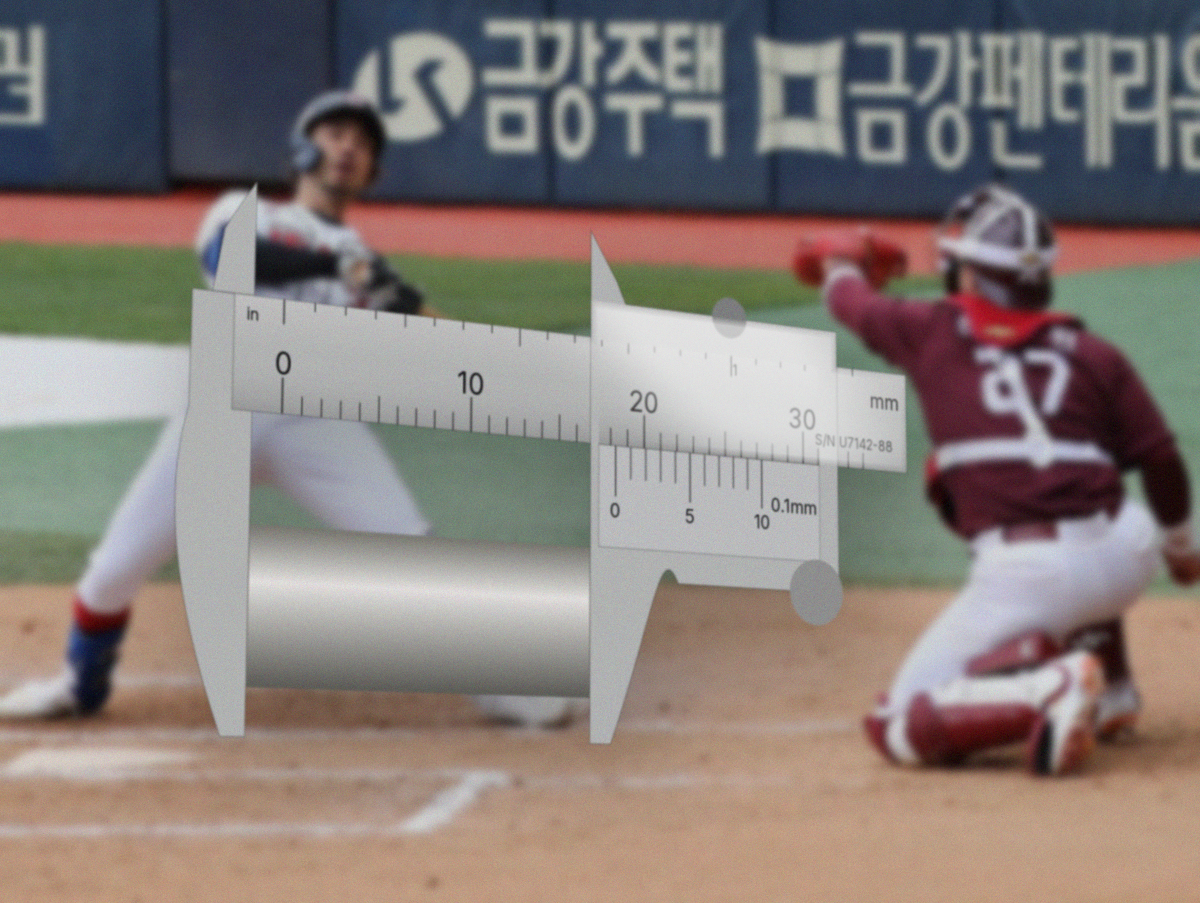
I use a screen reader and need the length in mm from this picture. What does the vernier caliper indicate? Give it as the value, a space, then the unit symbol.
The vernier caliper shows 18.3 mm
